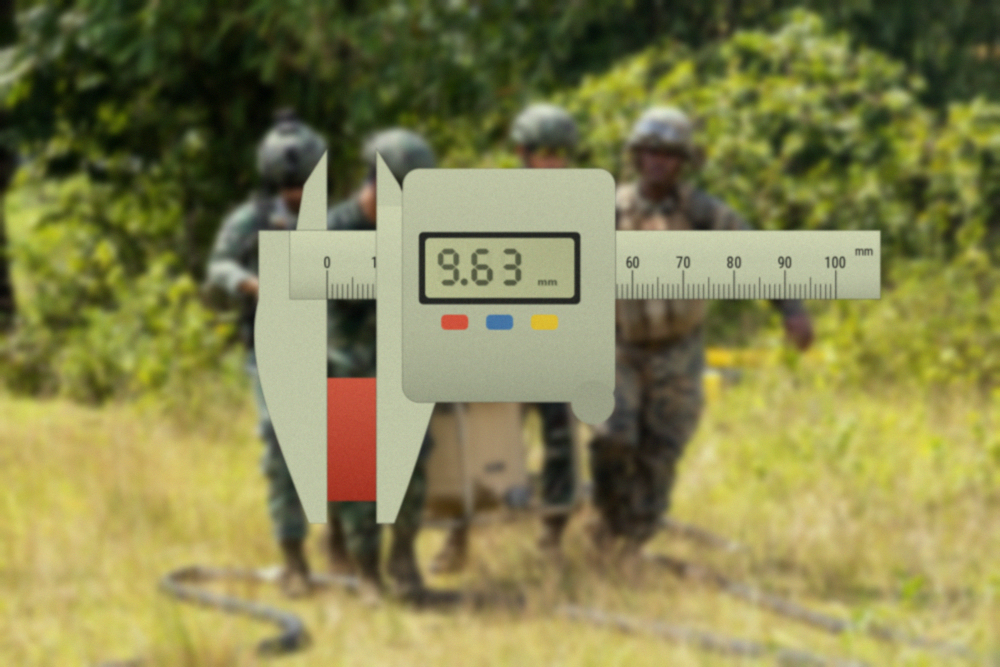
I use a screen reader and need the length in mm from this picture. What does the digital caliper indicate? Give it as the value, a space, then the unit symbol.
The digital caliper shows 9.63 mm
